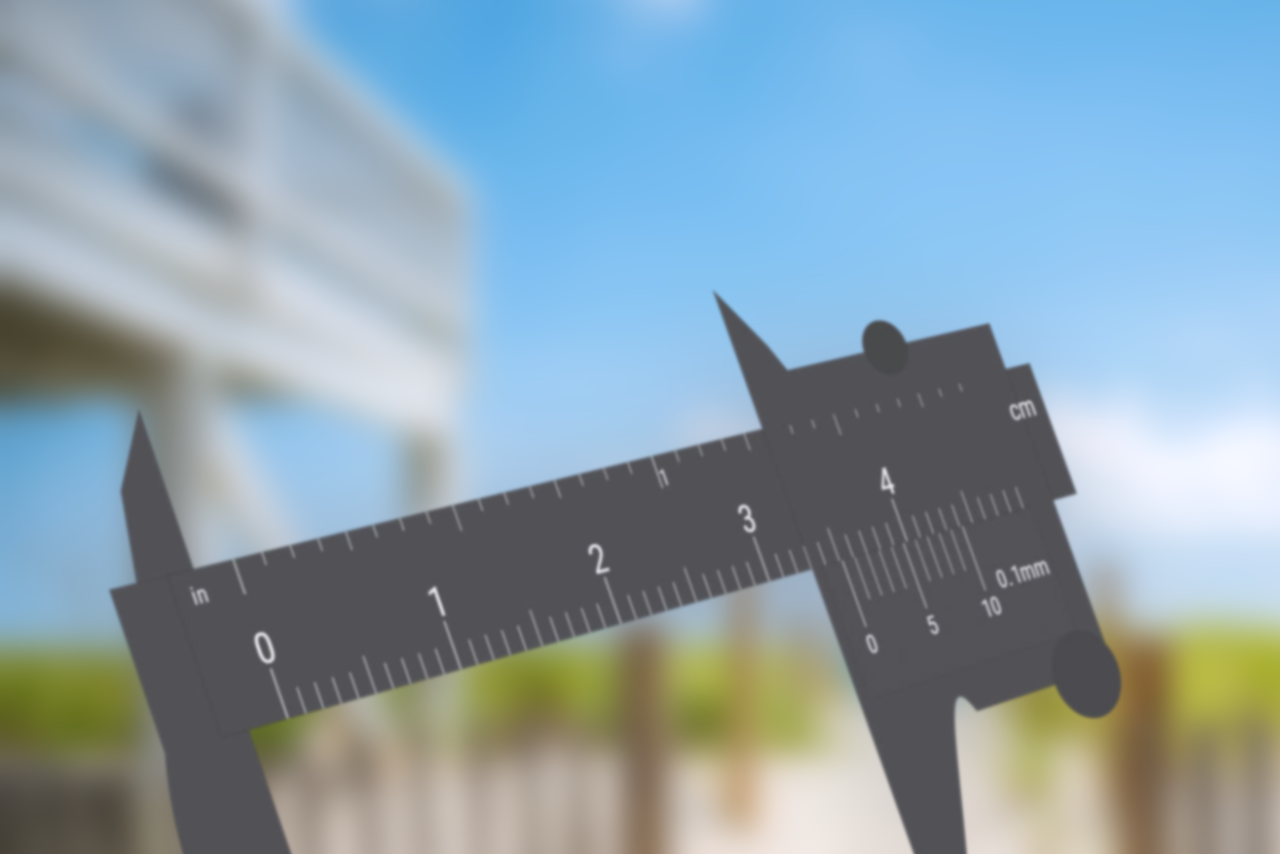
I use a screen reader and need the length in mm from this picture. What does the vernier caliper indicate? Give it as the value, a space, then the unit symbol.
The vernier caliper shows 35.2 mm
